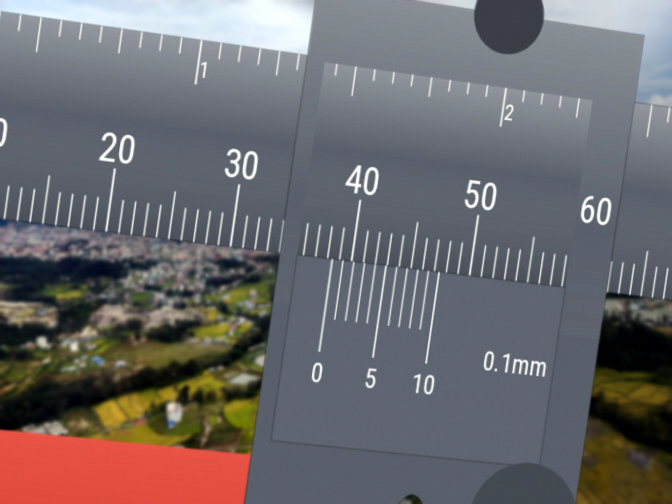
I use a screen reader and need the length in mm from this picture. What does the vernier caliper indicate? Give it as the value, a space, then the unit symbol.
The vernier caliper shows 38.4 mm
